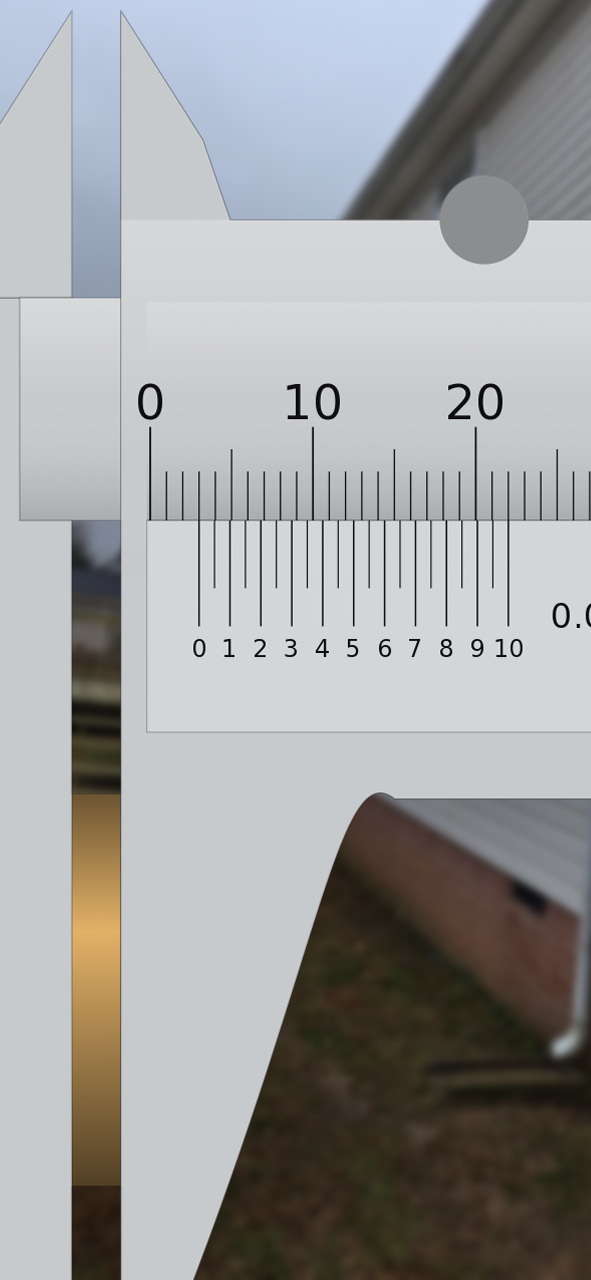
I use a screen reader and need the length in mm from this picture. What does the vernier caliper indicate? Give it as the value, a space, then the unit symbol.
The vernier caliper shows 3.0 mm
